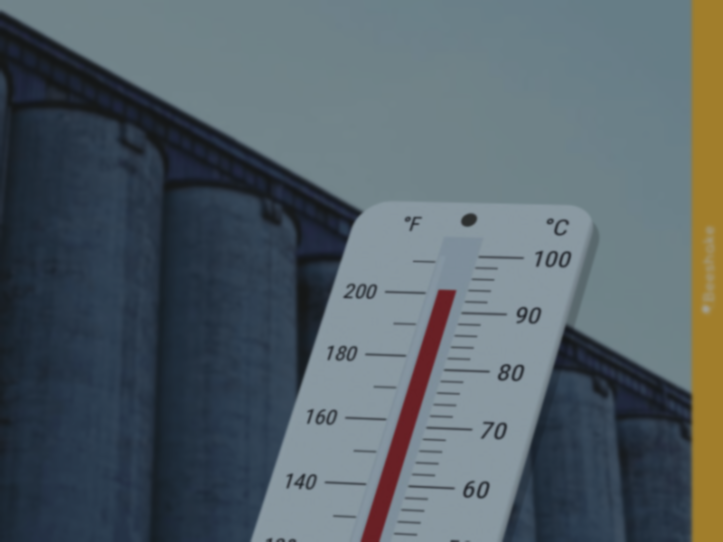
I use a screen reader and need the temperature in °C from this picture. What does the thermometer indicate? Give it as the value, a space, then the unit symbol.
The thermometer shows 94 °C
